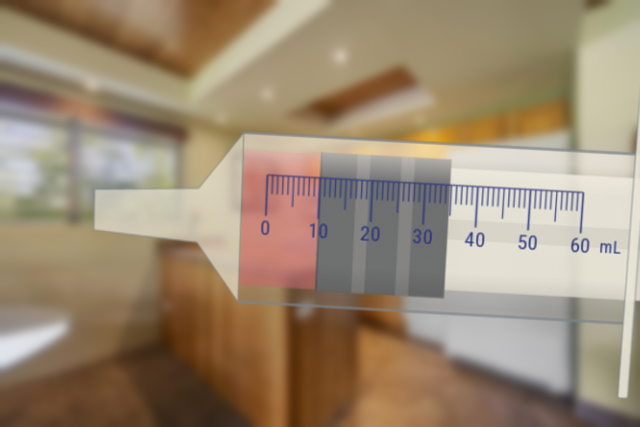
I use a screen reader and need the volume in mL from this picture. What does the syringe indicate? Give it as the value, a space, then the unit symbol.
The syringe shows 10 mL
